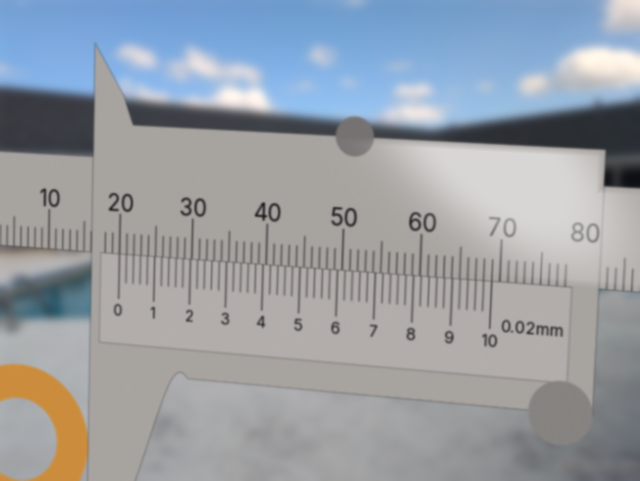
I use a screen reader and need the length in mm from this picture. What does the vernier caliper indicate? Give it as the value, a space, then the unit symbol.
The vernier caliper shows 20.0 mm
